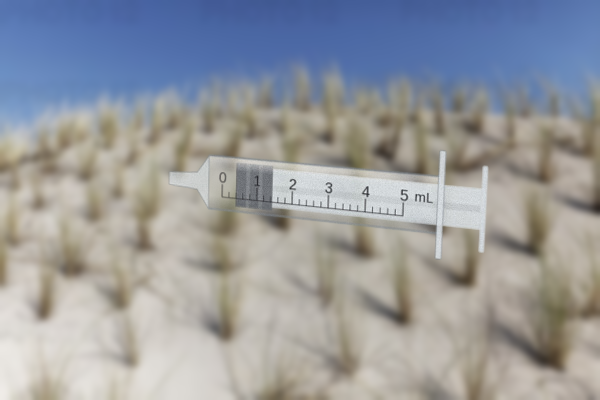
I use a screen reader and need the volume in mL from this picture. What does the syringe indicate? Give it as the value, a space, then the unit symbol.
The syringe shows 0.4 mL
